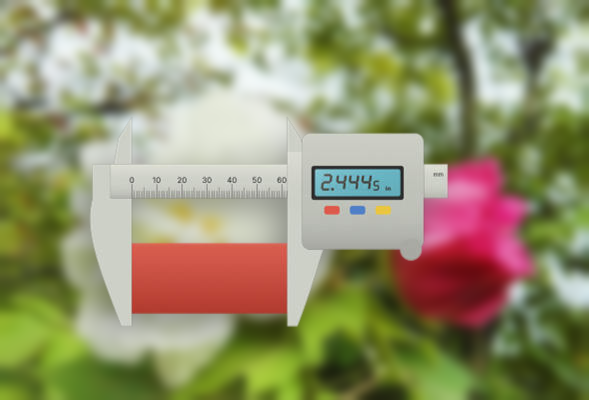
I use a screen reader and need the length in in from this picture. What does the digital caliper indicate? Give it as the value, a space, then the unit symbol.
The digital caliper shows 2.4445 in
